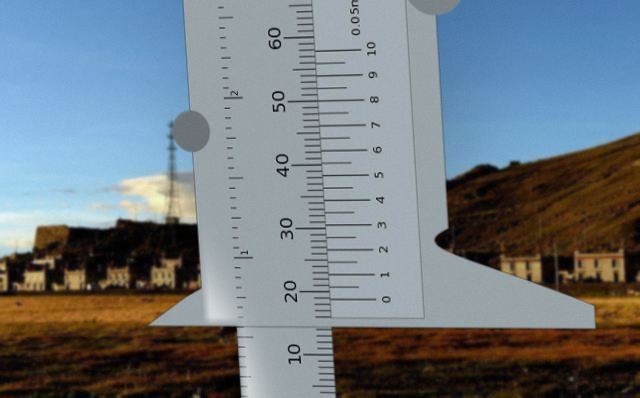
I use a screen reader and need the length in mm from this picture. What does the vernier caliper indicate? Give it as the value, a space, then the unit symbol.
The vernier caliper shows 18.8 mm
